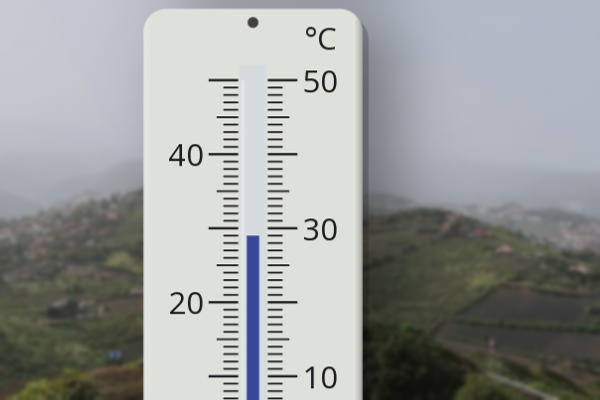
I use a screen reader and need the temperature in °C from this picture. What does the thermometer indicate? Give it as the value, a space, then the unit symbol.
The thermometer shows 29 °C
